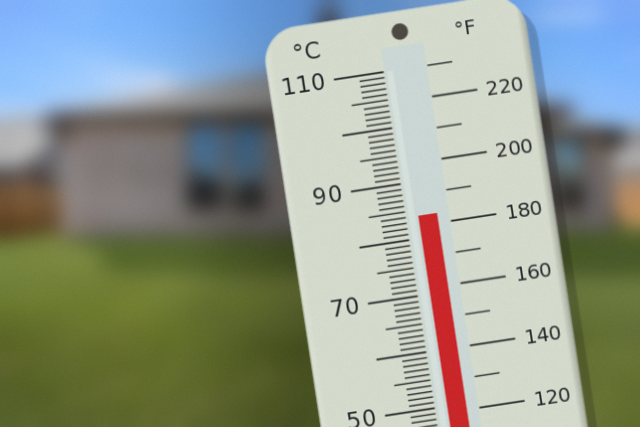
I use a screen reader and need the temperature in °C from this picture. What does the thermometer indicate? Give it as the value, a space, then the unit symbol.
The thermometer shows 84 °C
